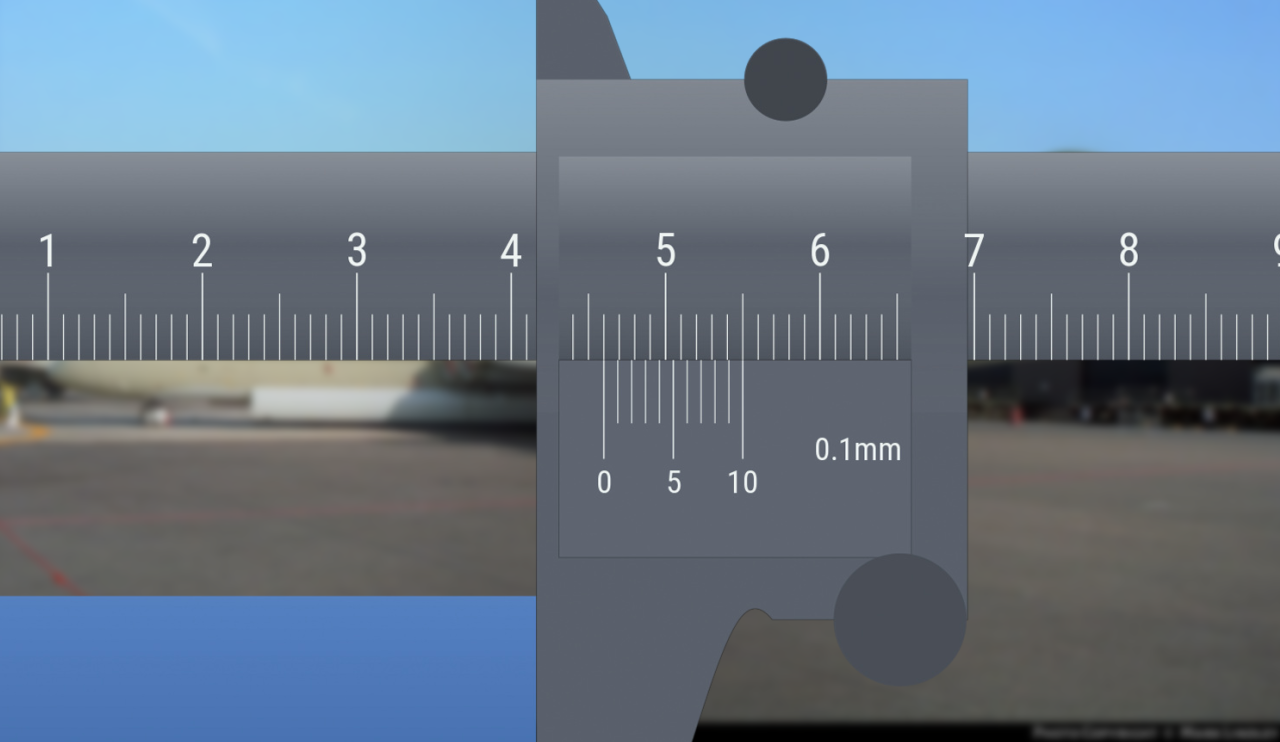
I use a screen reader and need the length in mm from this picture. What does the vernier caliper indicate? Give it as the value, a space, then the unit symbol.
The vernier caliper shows 46.0 mm
